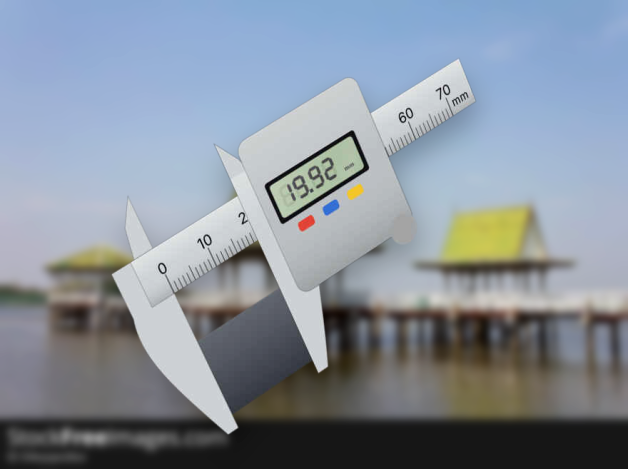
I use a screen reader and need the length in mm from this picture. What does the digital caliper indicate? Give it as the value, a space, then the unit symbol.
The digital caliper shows 19.92 mm
